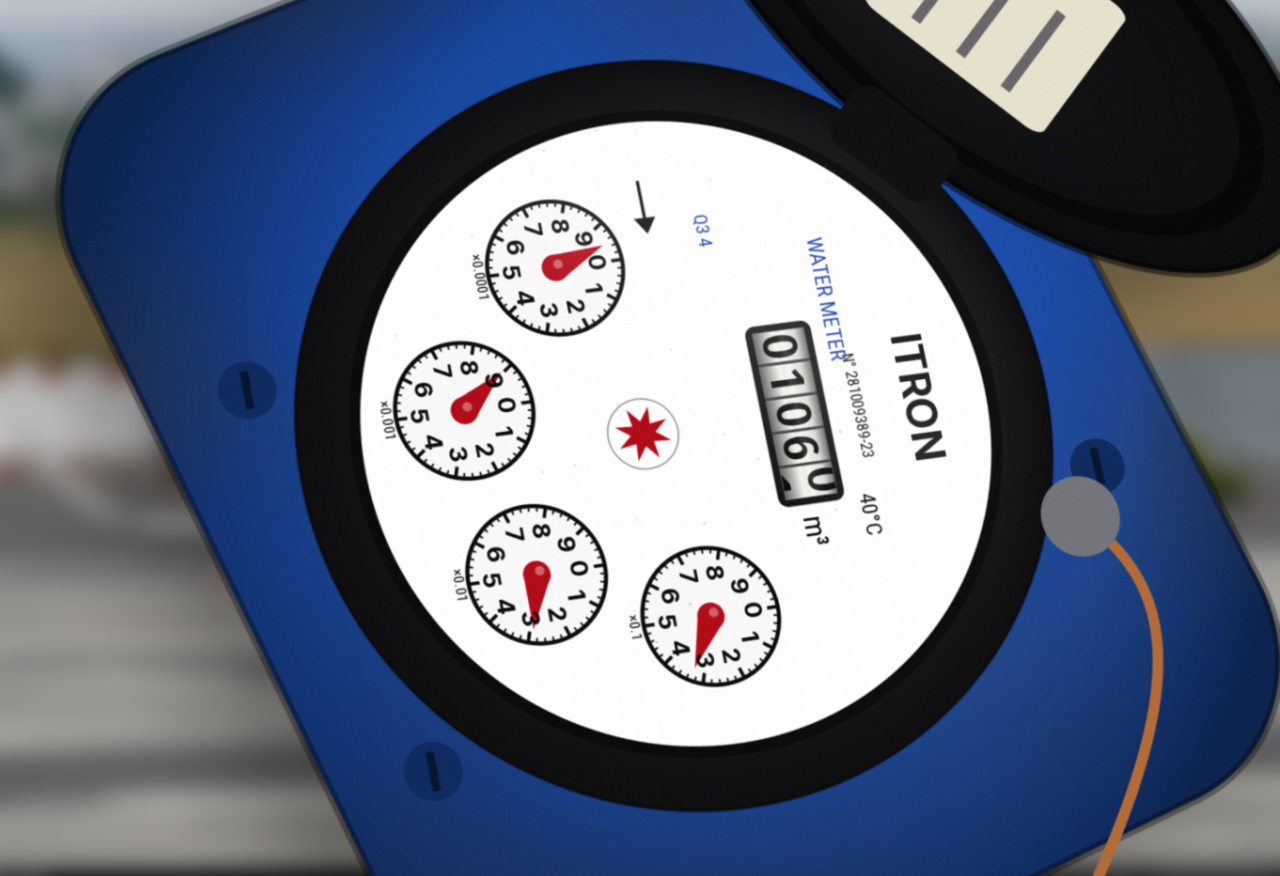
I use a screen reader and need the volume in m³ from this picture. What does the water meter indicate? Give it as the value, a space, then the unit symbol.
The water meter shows 1060.3289 m³
